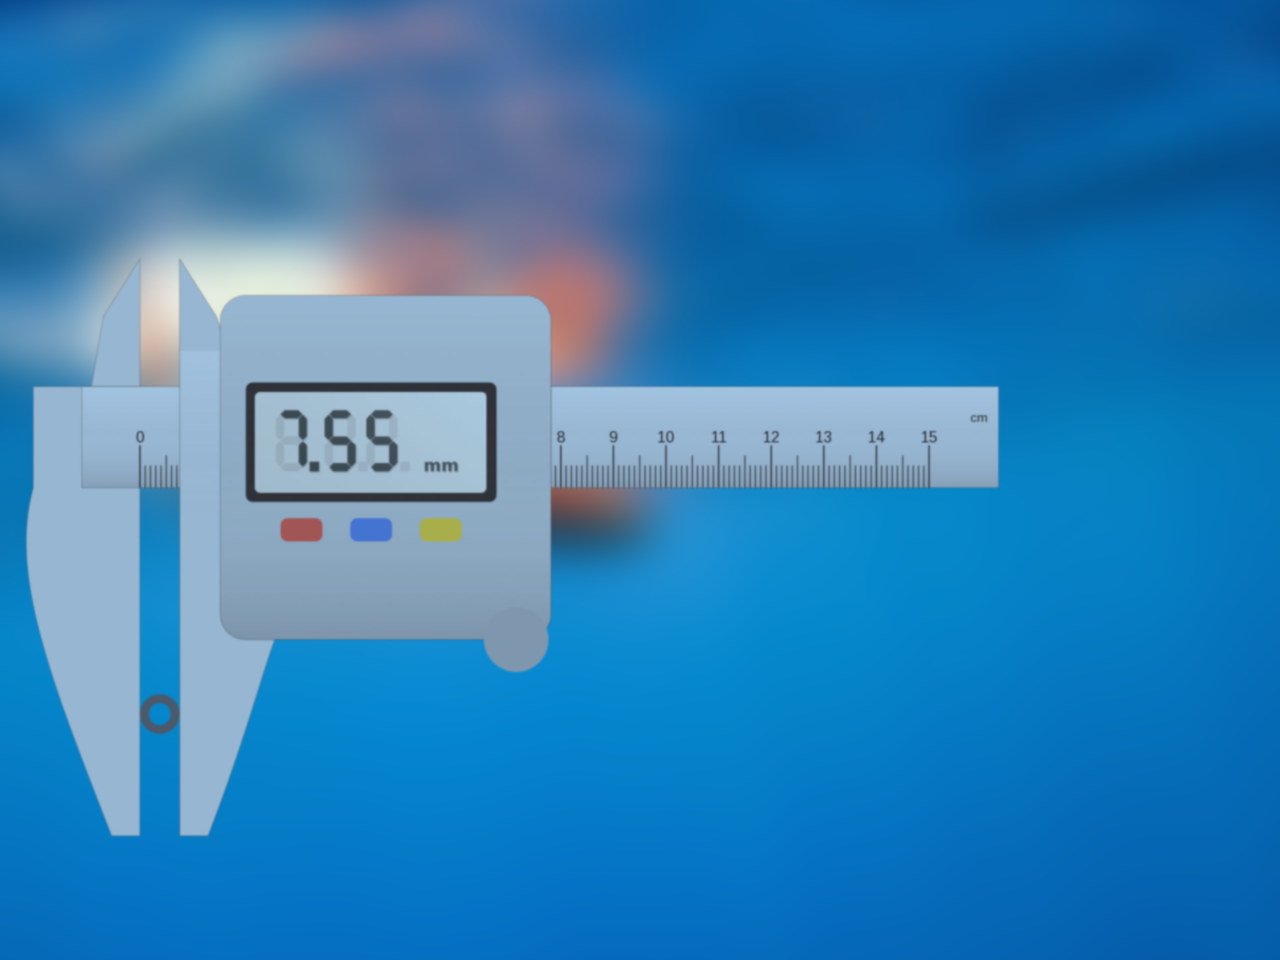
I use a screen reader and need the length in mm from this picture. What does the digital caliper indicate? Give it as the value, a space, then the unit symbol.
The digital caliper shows 7.55 mm
